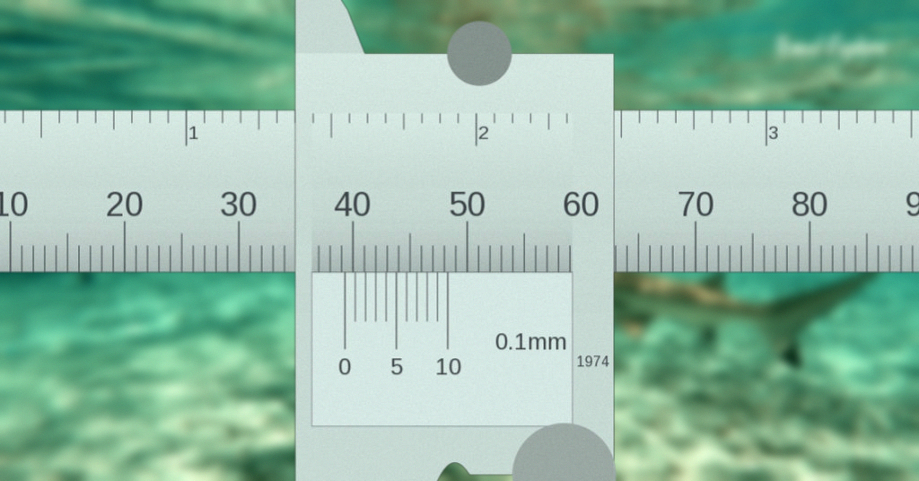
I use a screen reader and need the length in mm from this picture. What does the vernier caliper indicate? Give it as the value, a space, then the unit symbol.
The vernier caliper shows 39.3 mm
